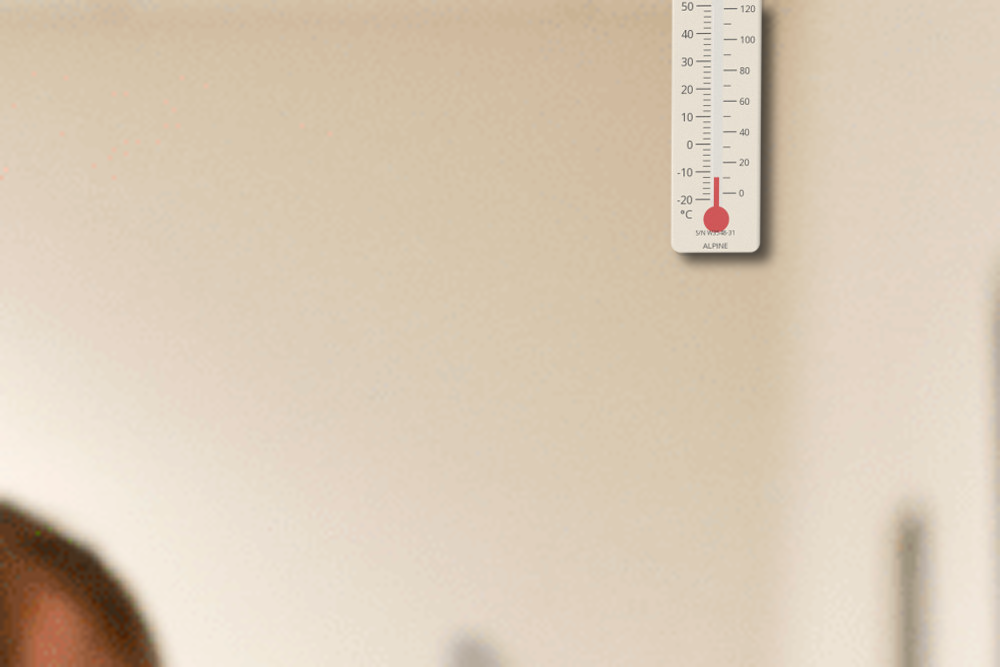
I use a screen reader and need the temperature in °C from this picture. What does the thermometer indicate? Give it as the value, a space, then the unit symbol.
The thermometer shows -12 °C
